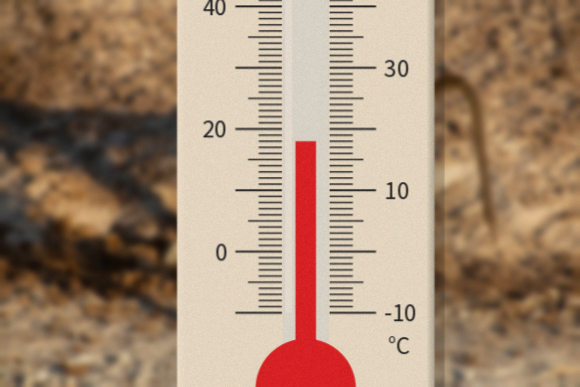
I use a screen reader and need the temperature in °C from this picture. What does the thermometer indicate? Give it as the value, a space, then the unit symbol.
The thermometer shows 18 °C
